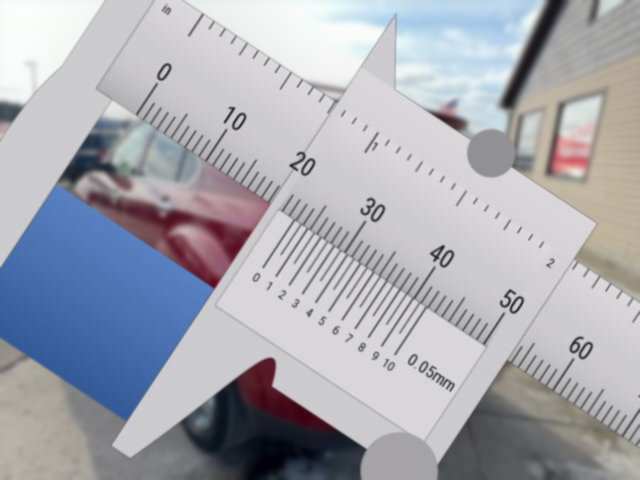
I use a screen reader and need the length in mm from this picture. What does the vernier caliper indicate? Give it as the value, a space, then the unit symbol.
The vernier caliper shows 22.8 mm
